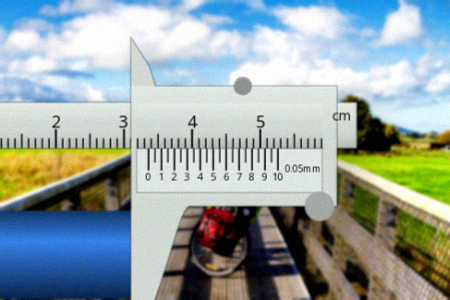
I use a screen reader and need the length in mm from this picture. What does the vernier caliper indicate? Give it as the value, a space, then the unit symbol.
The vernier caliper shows 33.6 mm
